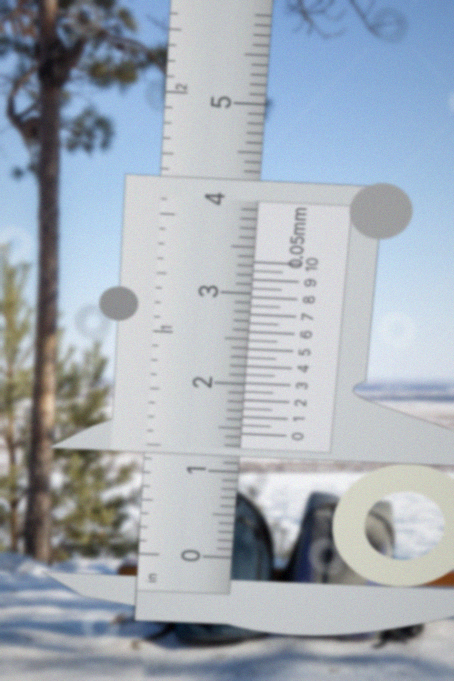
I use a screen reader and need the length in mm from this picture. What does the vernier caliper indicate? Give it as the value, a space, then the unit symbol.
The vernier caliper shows 14.4 mm
